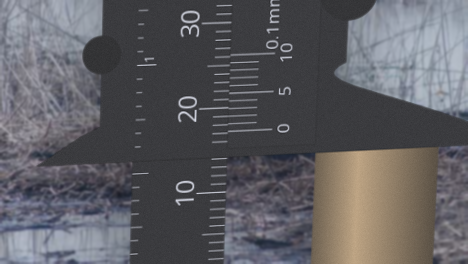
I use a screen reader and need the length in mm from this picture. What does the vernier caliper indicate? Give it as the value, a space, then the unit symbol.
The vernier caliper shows 17.2 mm
